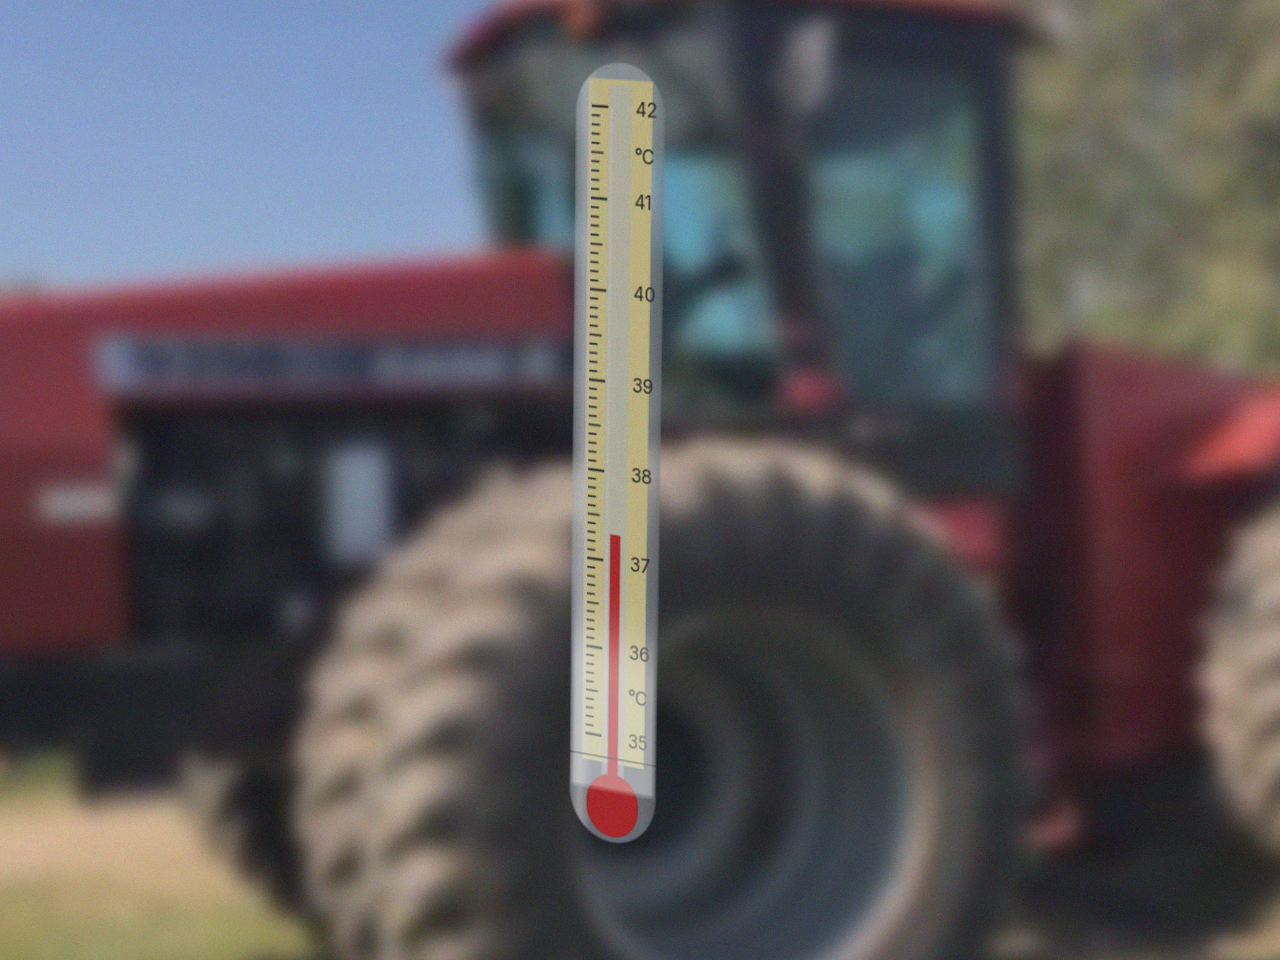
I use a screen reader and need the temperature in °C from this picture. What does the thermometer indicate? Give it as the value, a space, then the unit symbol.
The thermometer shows 37.3 °C
